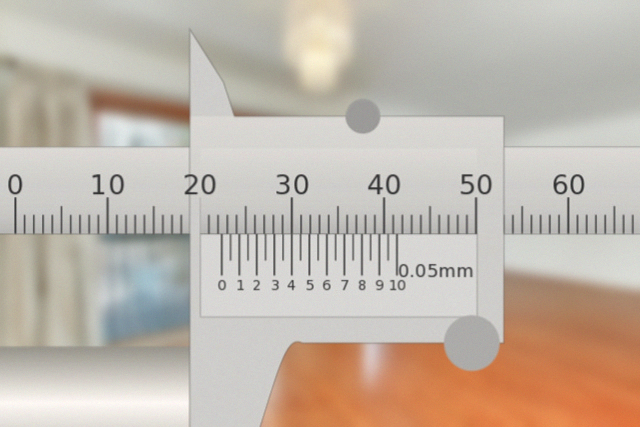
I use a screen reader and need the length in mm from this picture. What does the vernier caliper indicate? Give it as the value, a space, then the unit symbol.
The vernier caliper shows 22.4 mm
